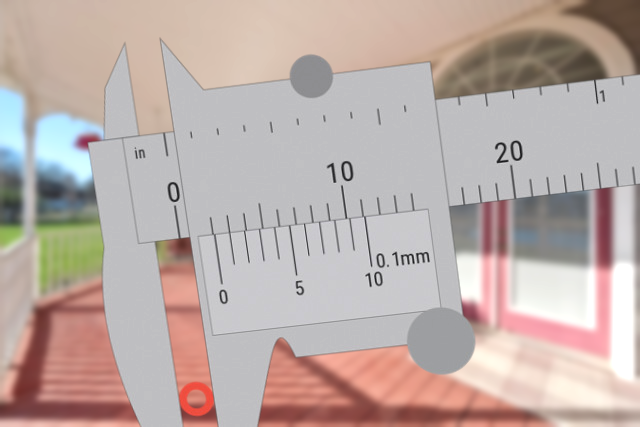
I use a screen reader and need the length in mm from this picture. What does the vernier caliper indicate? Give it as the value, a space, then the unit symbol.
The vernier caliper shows 2.1 mm
